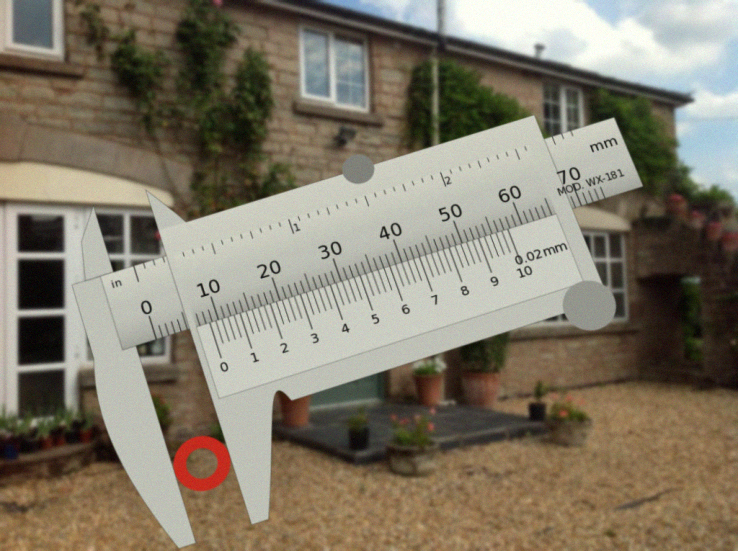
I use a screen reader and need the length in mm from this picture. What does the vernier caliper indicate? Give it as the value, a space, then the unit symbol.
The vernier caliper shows 8.6 mm
